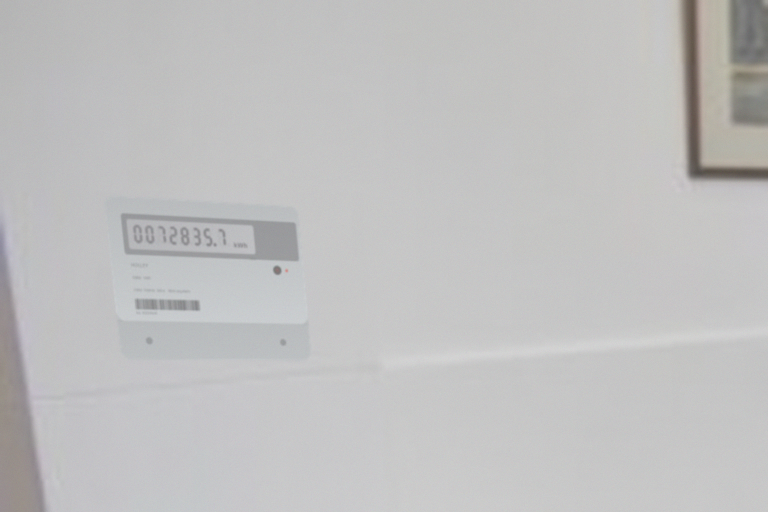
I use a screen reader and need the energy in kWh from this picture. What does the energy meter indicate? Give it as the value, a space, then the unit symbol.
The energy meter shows 72835.7 kWh
